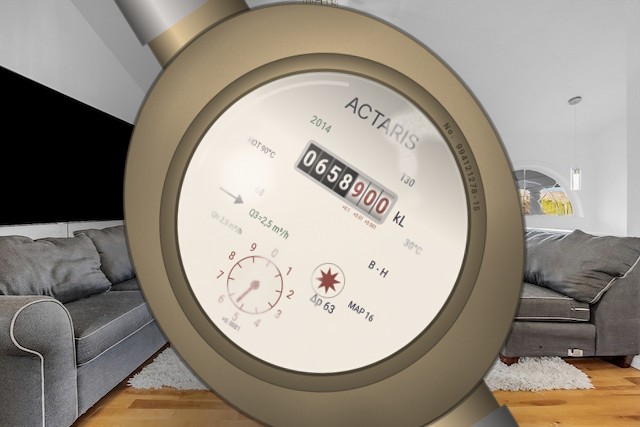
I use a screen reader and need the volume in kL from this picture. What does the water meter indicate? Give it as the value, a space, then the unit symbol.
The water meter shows 658.9005 kL
